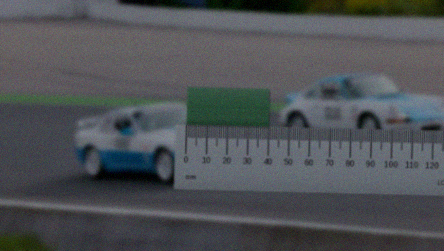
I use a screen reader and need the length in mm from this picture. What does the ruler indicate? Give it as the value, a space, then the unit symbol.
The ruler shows 40 mm
